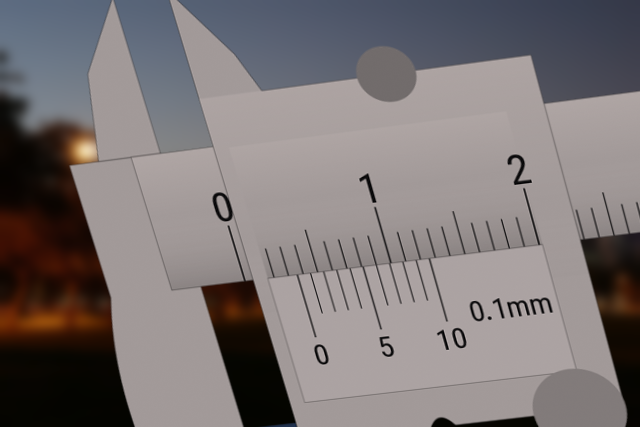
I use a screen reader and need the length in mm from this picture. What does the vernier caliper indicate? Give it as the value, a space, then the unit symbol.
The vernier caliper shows 3.6 mm
